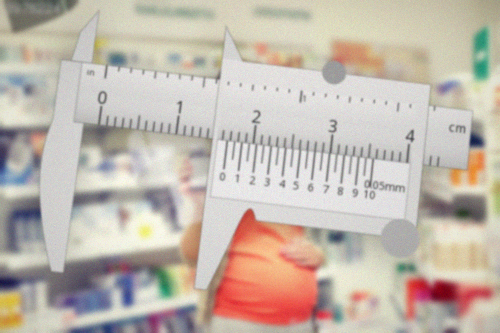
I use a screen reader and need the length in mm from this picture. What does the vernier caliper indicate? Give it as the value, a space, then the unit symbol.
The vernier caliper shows 16.6 mm
